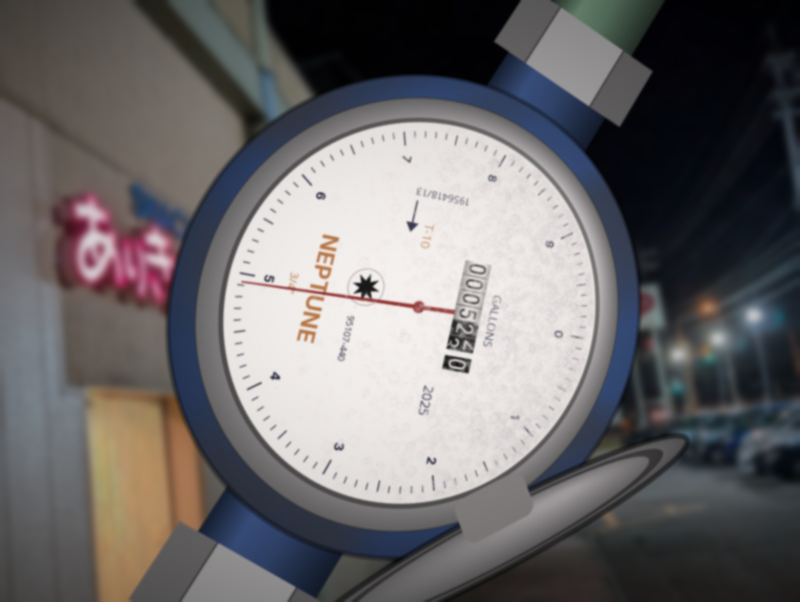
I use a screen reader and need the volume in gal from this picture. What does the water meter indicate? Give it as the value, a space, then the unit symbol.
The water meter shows 5224.9 gal
